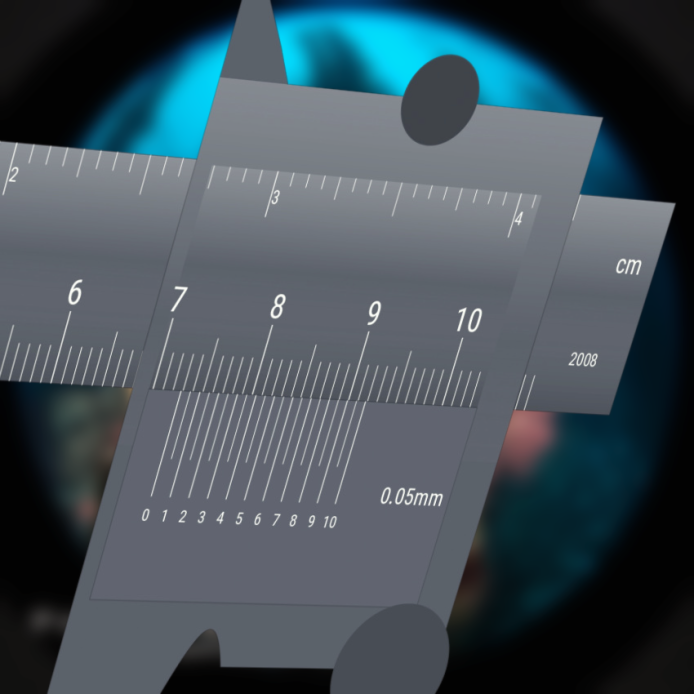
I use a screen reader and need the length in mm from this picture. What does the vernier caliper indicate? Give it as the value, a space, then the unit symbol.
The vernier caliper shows 72.8 mm
